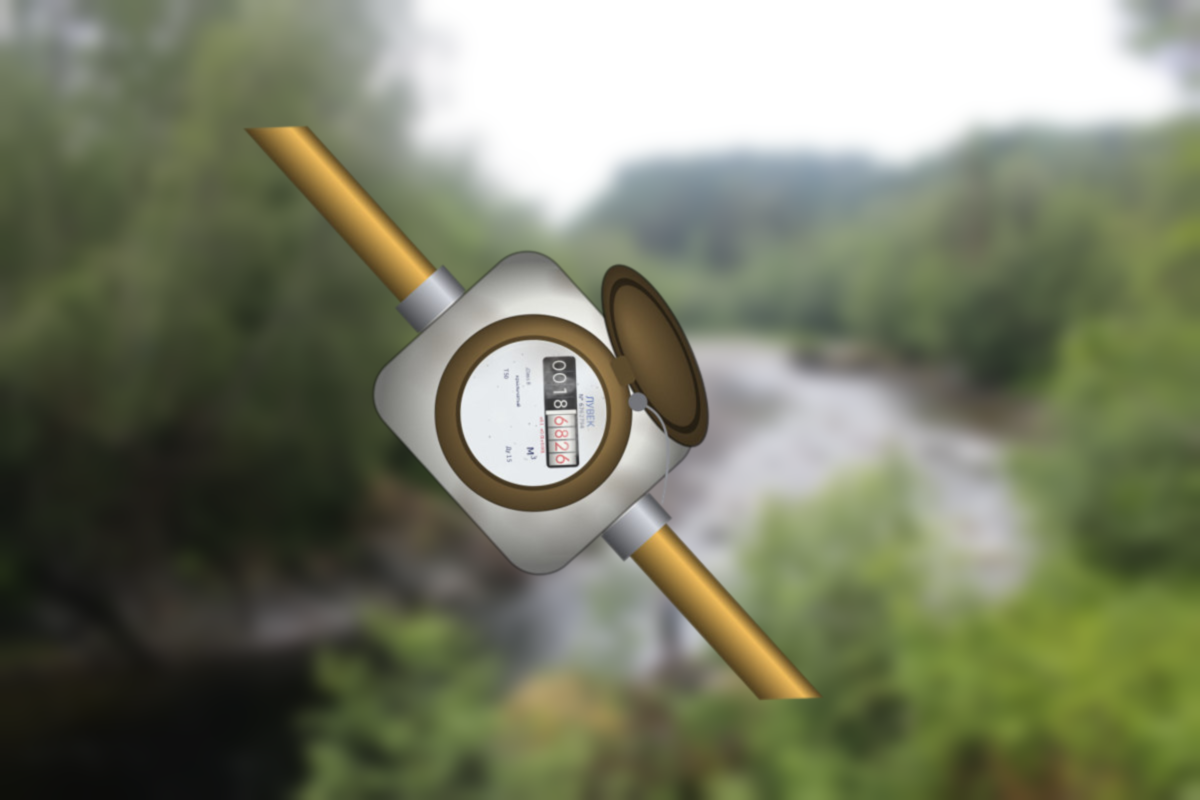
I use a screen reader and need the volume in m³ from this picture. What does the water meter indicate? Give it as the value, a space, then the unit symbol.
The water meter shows 18.6826 m³
